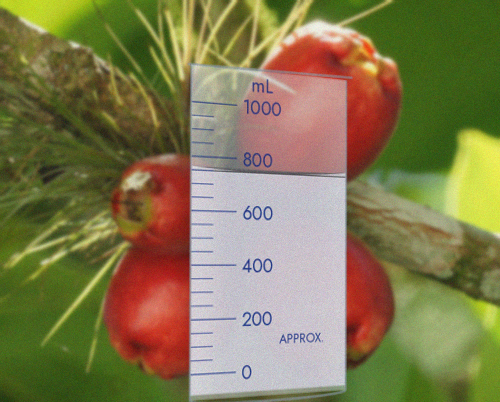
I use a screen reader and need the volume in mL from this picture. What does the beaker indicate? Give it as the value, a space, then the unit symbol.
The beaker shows 750 mL
